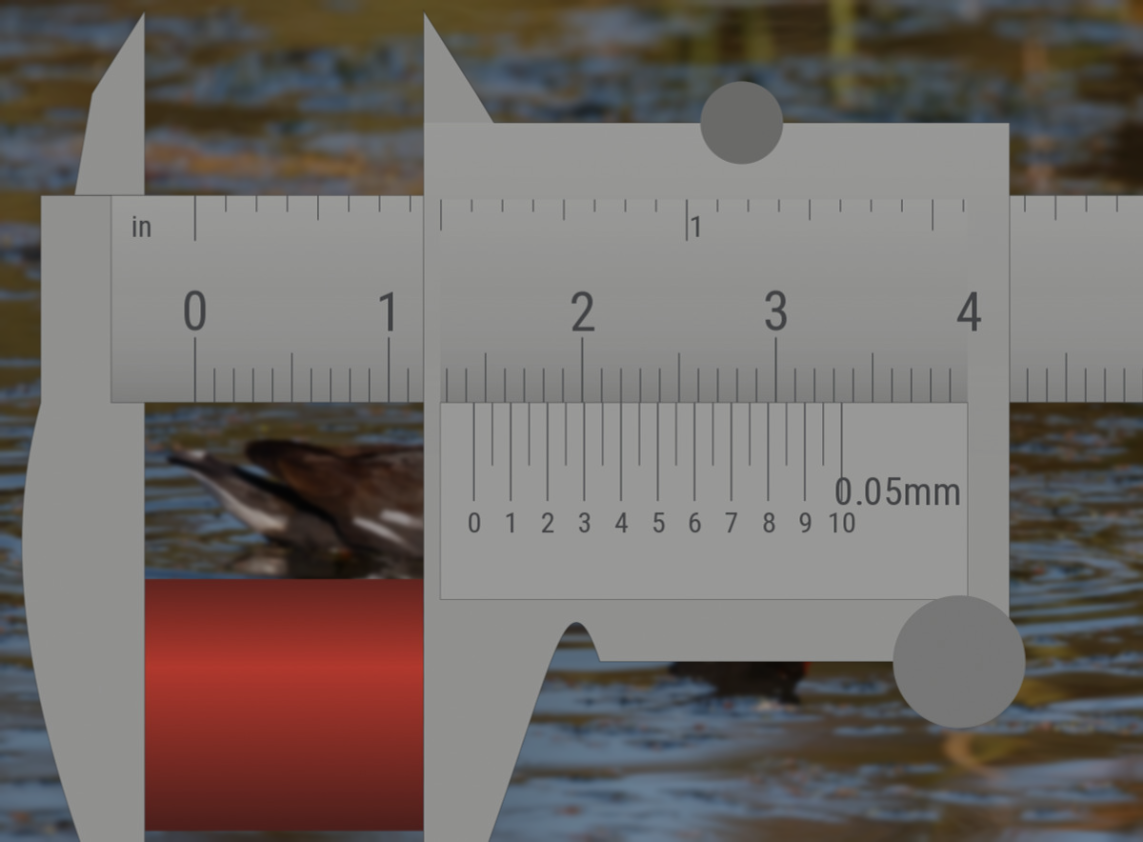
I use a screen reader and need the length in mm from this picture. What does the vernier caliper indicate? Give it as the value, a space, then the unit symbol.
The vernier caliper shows 14.4 mm
